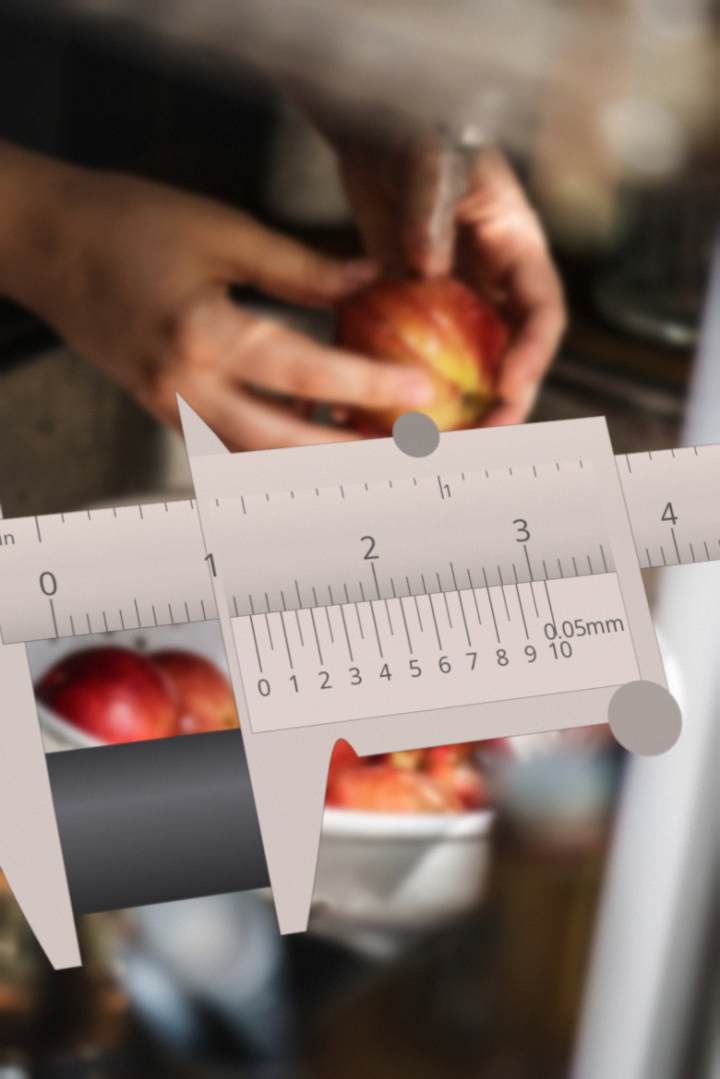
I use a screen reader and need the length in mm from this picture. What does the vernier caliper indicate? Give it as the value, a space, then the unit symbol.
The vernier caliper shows 11.8 mm
